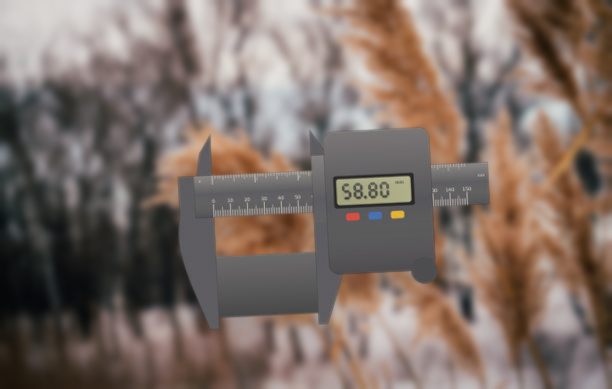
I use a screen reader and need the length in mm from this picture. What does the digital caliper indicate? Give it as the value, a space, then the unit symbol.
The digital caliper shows 58.80 mm
